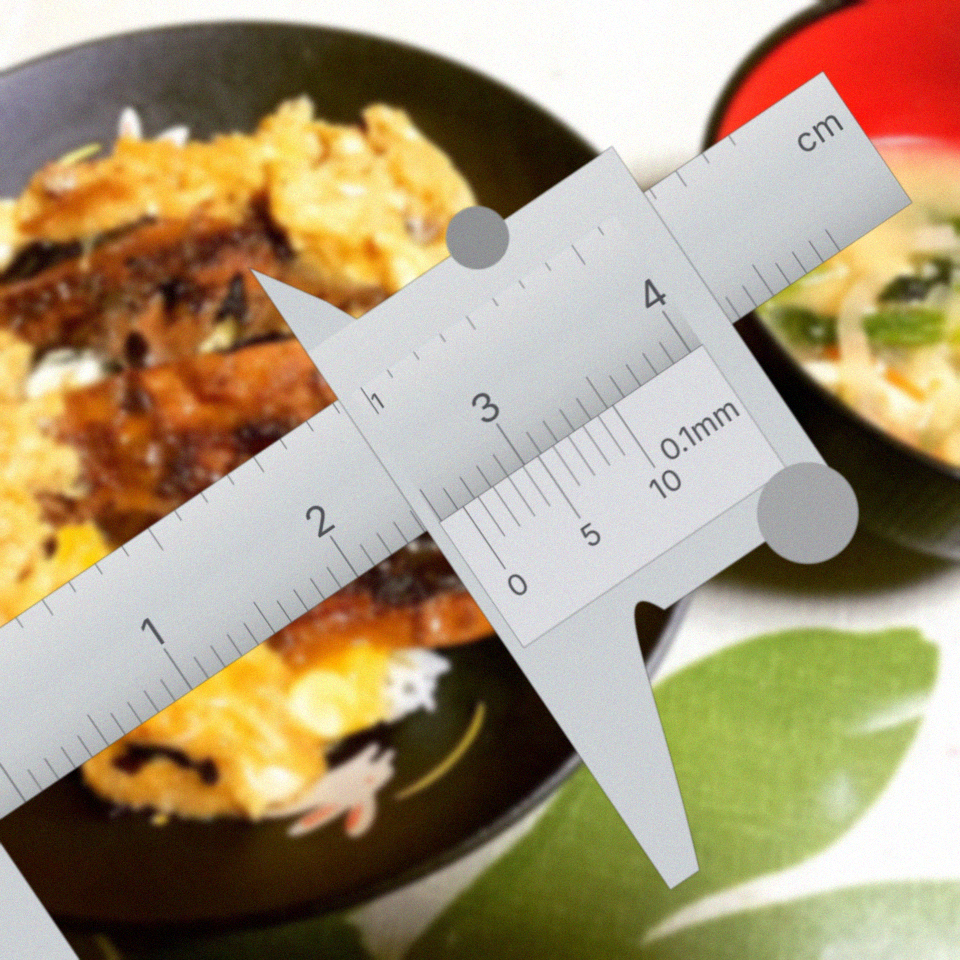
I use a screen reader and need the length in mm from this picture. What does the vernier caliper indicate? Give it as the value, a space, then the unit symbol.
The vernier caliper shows 26.3 mm
